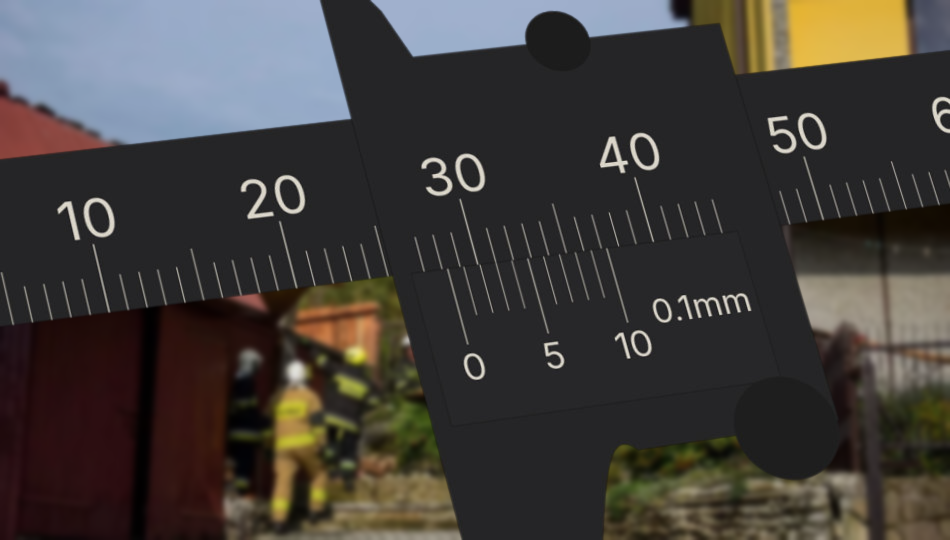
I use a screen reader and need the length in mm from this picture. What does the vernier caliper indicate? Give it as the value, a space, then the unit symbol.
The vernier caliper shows 28.3 mm
